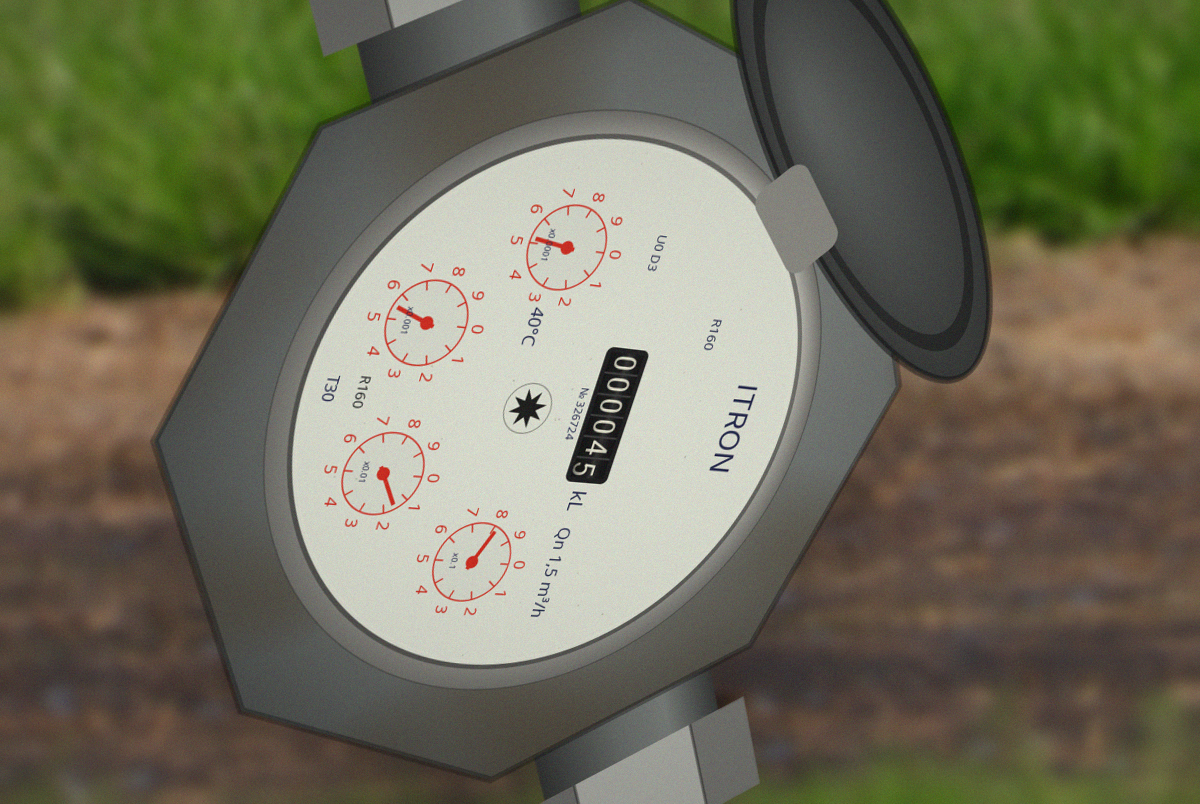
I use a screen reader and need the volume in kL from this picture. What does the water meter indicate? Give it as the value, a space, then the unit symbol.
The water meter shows 44.8155 kL
